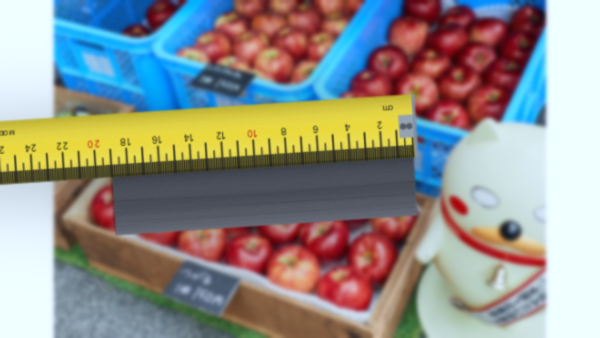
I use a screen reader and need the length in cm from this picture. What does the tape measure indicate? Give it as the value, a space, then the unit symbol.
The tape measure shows 19 cm
